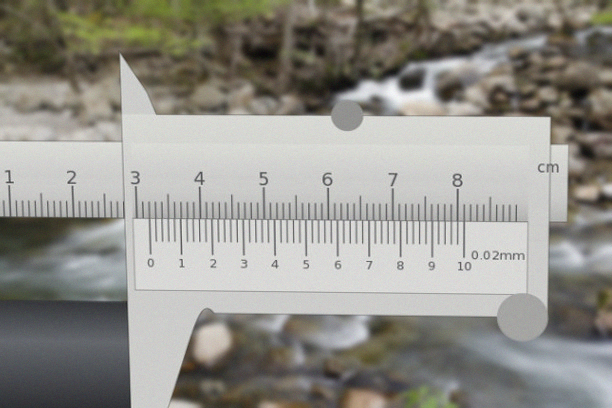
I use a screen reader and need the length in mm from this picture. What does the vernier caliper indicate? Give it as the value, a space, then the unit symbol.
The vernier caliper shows 32.0 mm
